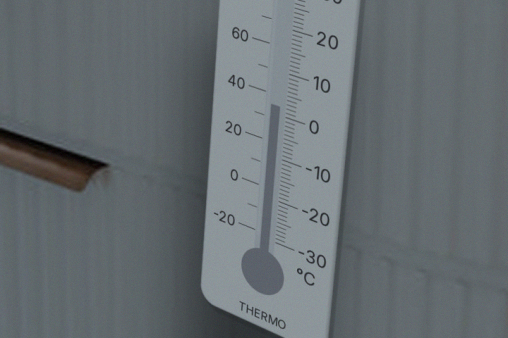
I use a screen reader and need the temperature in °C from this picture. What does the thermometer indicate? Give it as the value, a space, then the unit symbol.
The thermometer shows 2 °C
